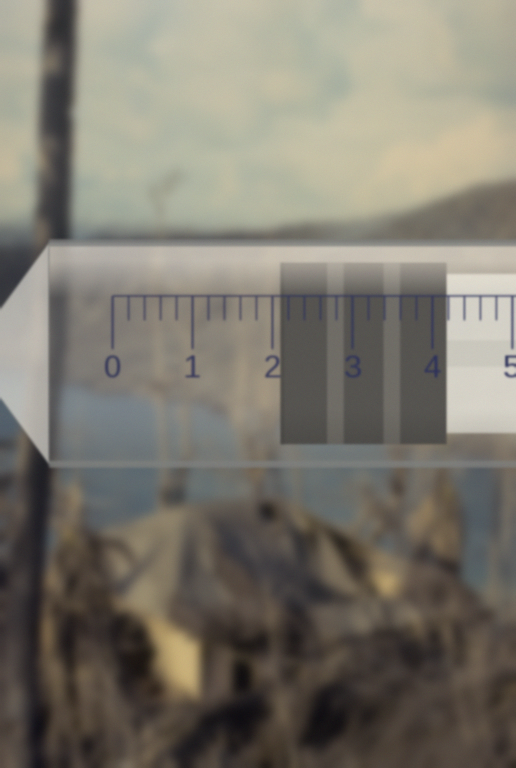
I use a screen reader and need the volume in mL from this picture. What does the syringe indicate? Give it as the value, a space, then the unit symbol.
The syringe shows 2.1 mL
